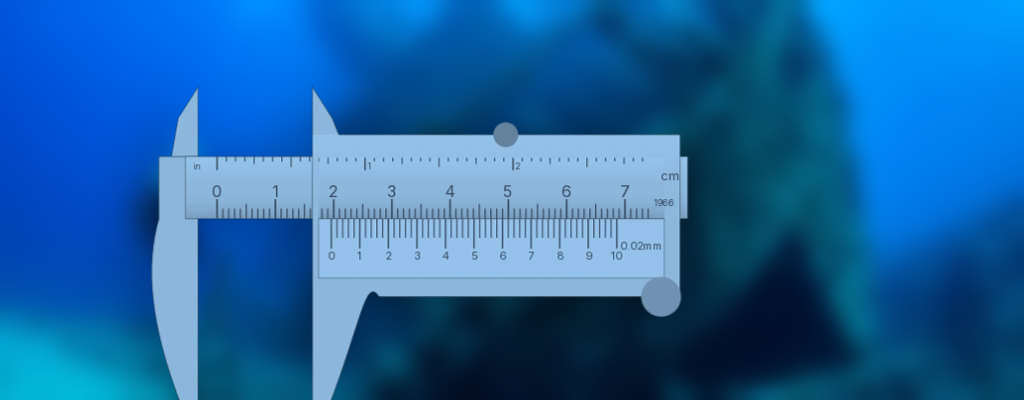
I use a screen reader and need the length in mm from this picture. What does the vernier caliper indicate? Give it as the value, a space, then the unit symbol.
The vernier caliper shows 19.6 mm
